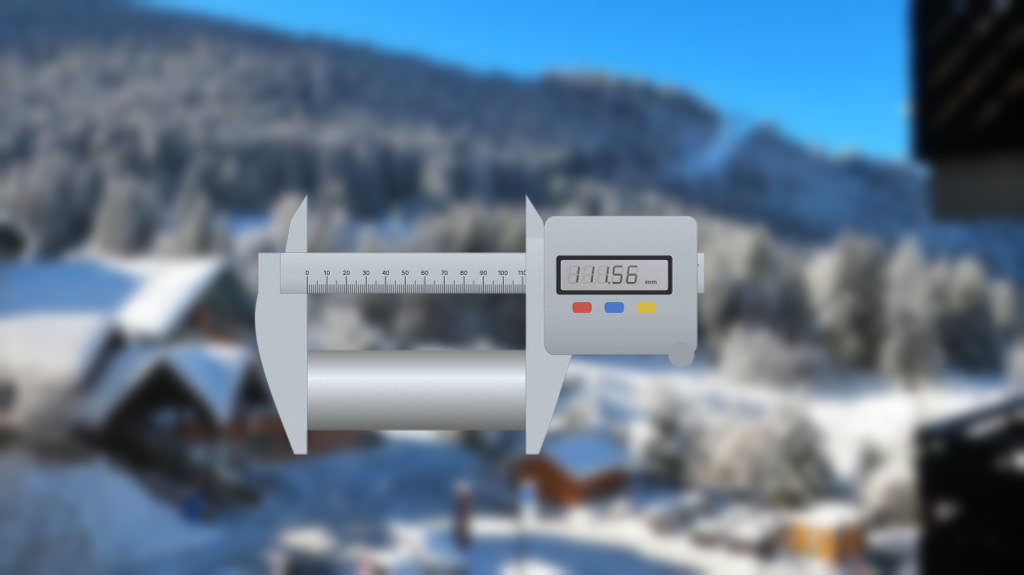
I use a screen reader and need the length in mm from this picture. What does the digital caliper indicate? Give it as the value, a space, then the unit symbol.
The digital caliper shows 111.56 mm
